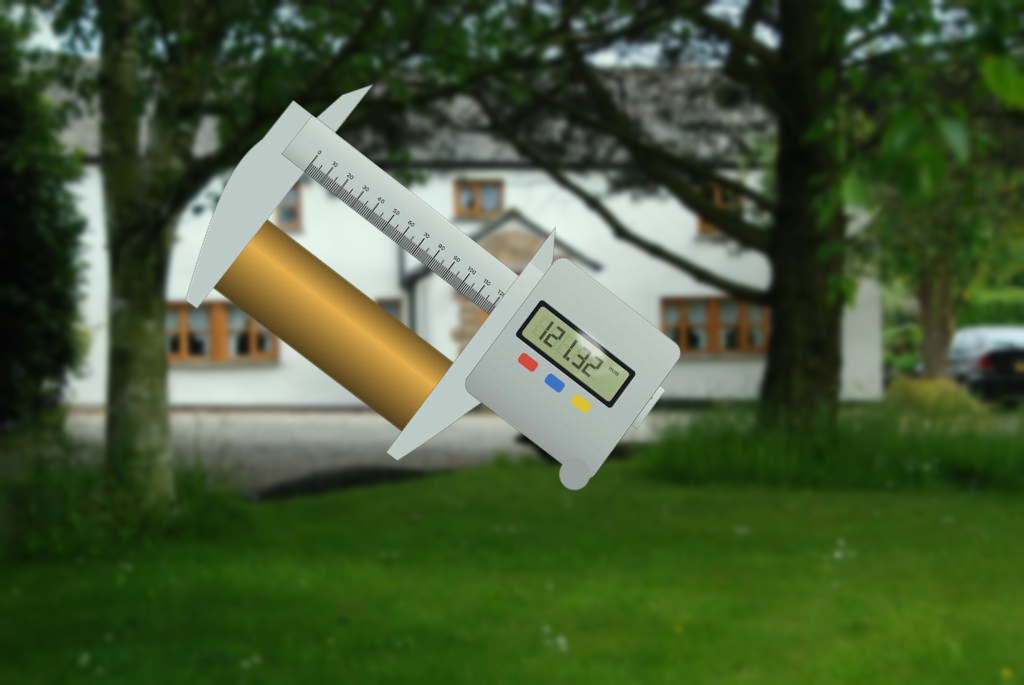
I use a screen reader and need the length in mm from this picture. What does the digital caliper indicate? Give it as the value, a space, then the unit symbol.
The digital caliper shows 121.32 mm
